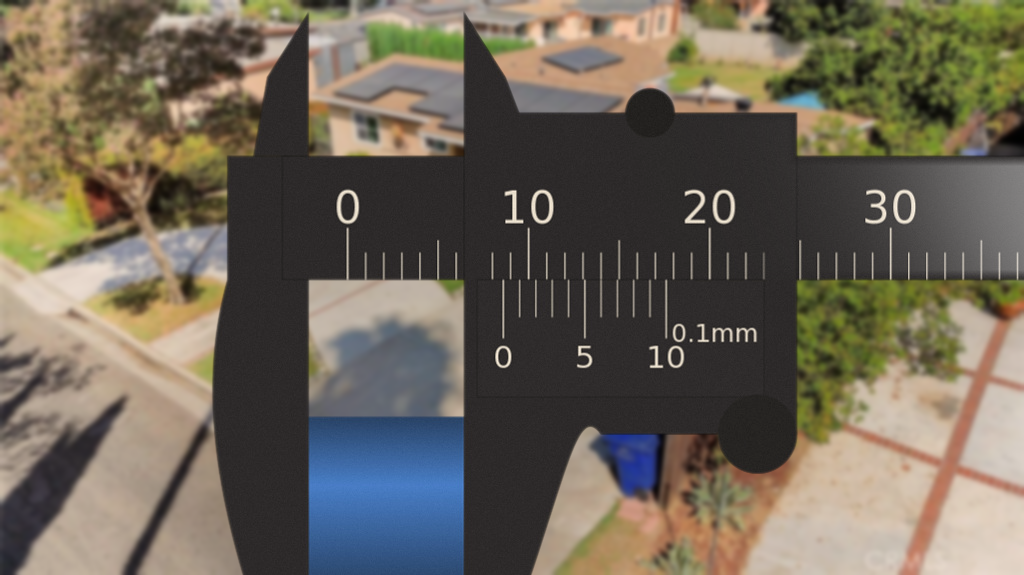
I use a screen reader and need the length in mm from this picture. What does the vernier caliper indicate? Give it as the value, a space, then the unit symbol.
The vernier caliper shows 8.6 mm
